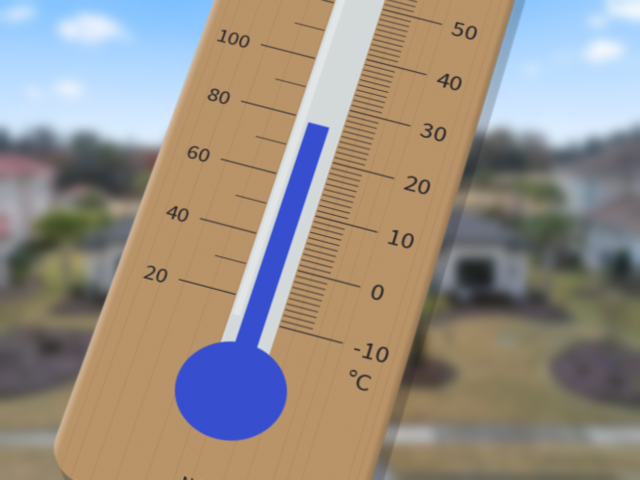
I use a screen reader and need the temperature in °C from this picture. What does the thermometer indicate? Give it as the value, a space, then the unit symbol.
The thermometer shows 26 °C
